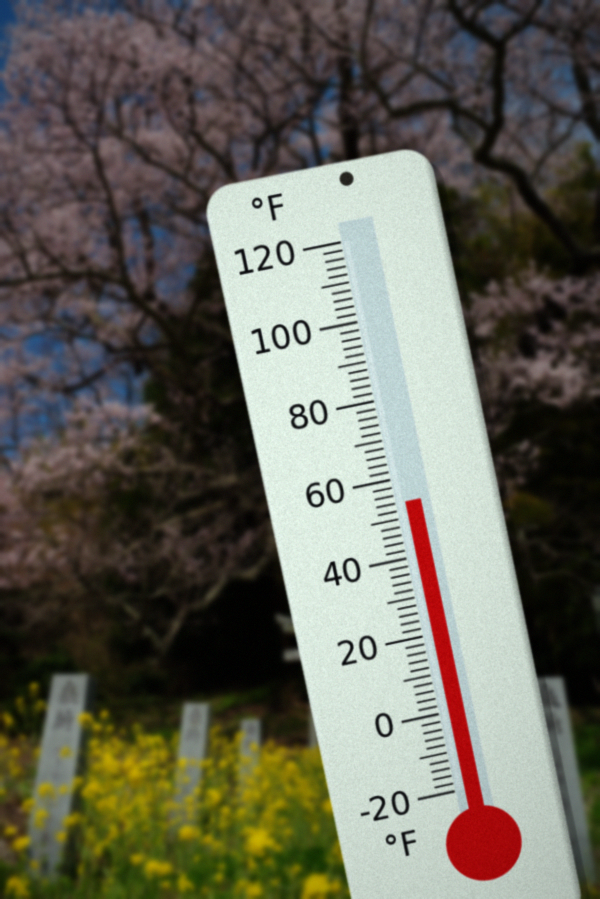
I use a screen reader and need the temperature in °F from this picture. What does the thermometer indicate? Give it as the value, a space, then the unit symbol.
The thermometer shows 54 °F
